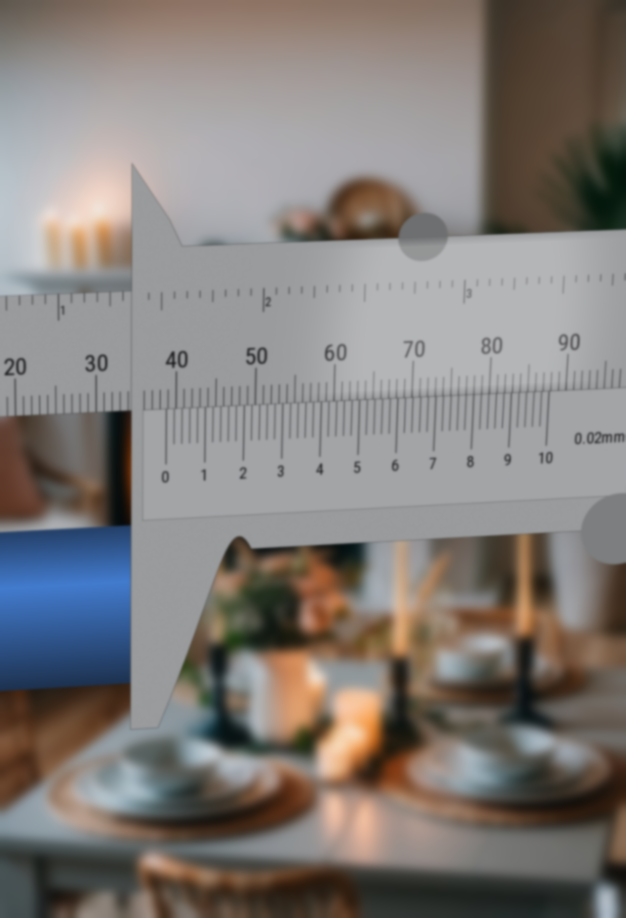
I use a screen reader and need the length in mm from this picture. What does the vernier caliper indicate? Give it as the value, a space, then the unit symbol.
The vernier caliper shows 38.8 mm
